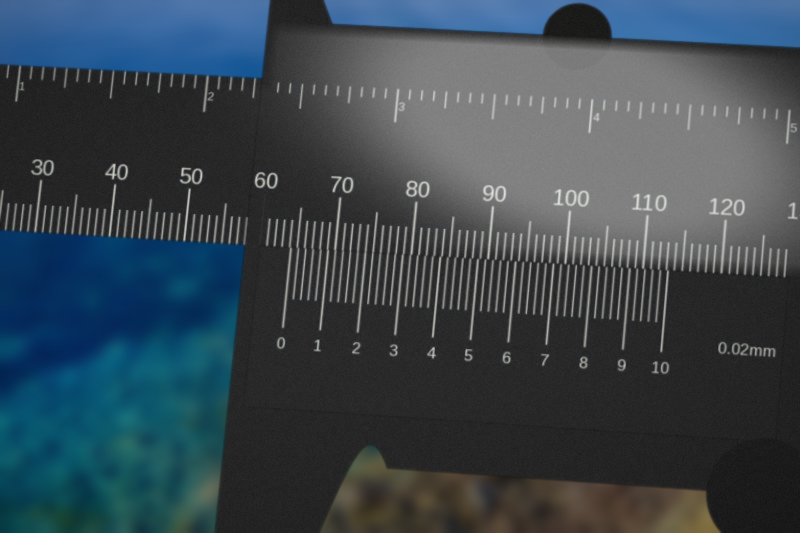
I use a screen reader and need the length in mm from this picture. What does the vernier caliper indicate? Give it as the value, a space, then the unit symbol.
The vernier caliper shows 64.2 mm
